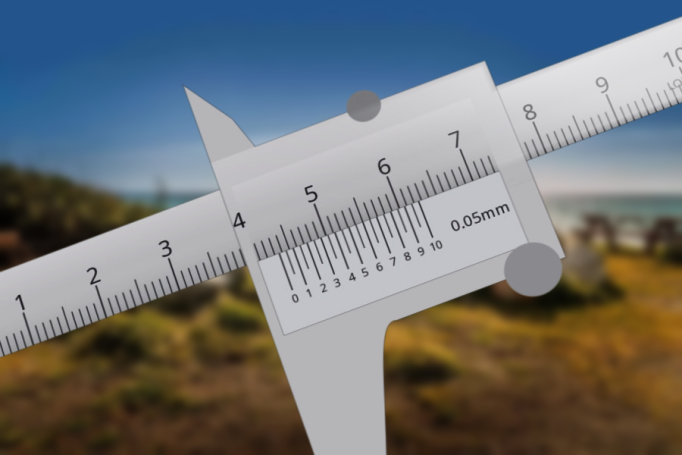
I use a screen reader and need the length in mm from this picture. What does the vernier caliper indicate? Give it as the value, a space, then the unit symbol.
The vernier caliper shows 43.6 mm
